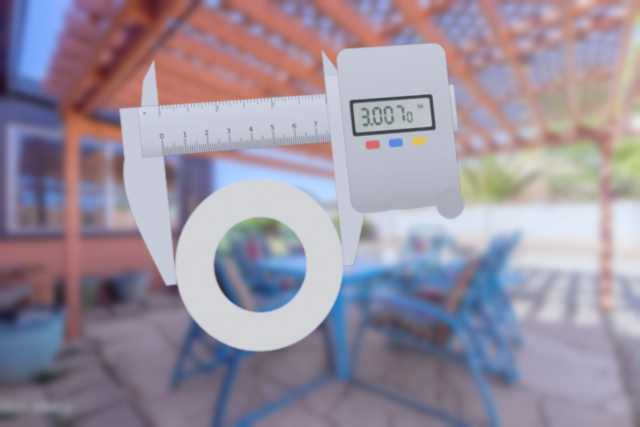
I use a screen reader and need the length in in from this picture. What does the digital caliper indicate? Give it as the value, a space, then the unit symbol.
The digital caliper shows 3.0070 in
